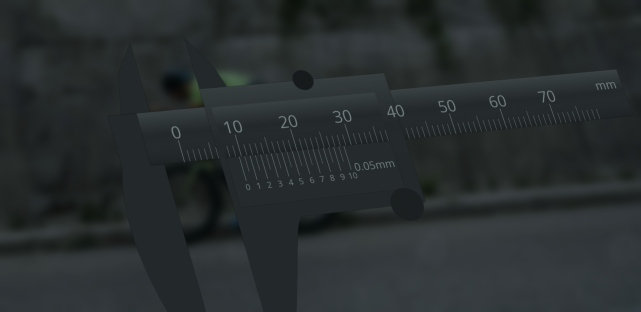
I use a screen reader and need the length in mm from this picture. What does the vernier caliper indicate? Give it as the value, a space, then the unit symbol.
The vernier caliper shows 9.6 mm
